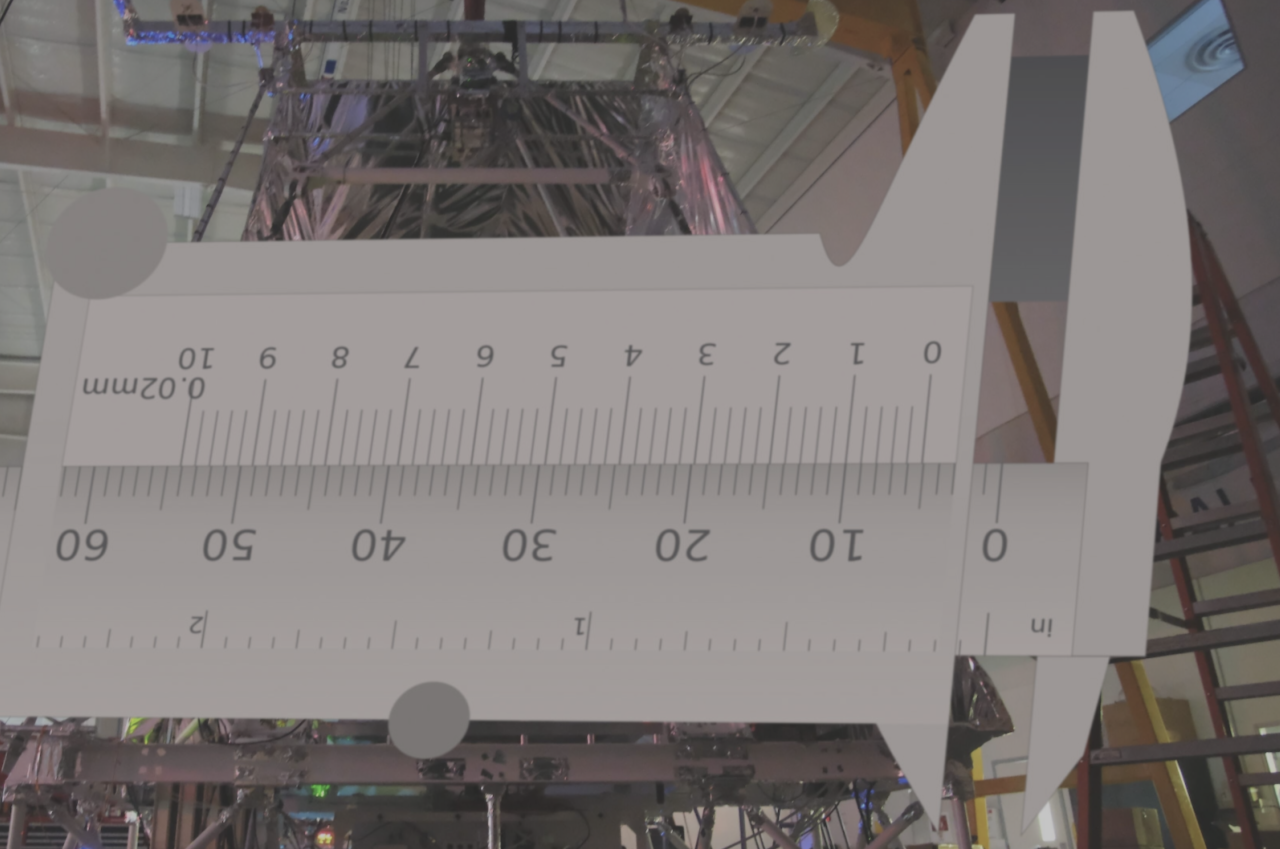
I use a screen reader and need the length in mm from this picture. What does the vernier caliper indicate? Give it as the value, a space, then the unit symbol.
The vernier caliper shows 5.1 mm
